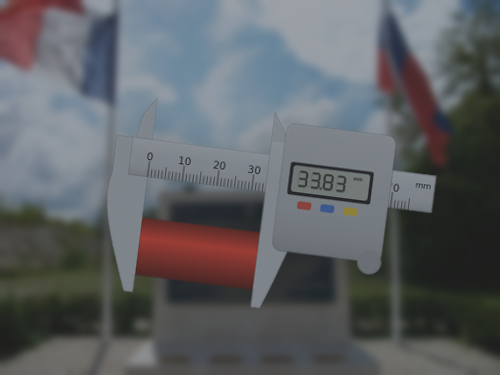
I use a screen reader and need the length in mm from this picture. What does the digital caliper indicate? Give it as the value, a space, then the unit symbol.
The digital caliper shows 33.83 mm
